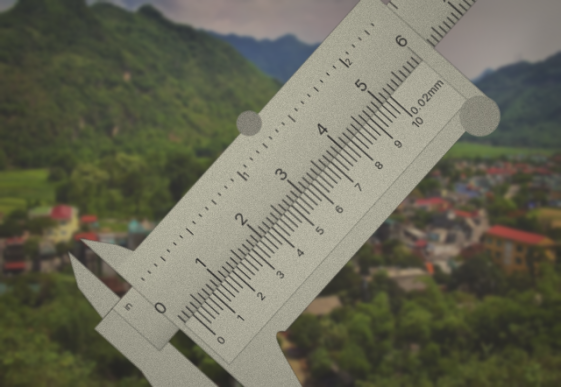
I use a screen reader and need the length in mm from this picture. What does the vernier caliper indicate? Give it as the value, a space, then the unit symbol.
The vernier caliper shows 2.8 mm
